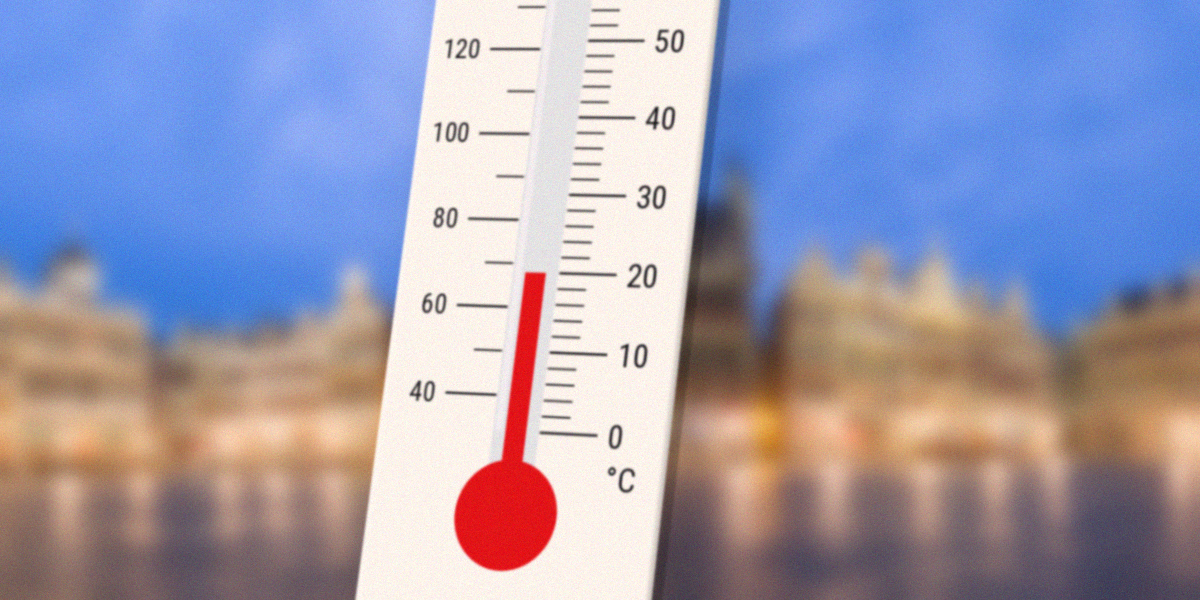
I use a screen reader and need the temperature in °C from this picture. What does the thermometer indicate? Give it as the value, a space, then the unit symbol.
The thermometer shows 20 °C
